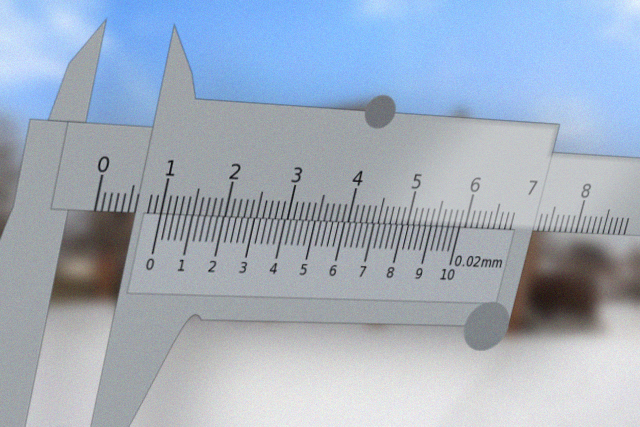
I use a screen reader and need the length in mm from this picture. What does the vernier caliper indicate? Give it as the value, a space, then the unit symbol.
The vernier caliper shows 10.0 mm
